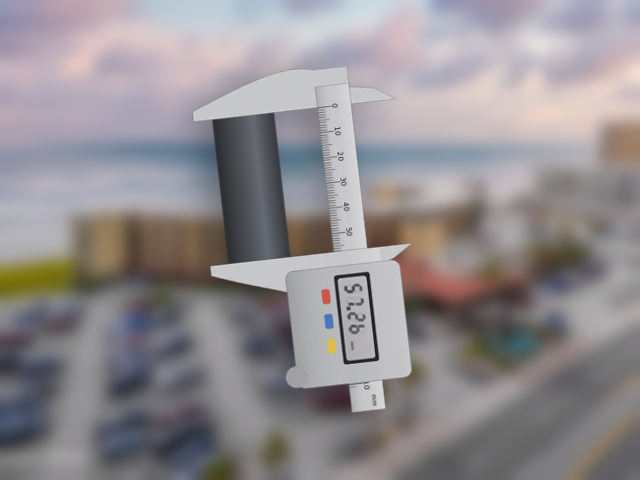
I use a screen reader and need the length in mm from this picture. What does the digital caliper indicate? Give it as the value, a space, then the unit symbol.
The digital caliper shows 57.26 mm
